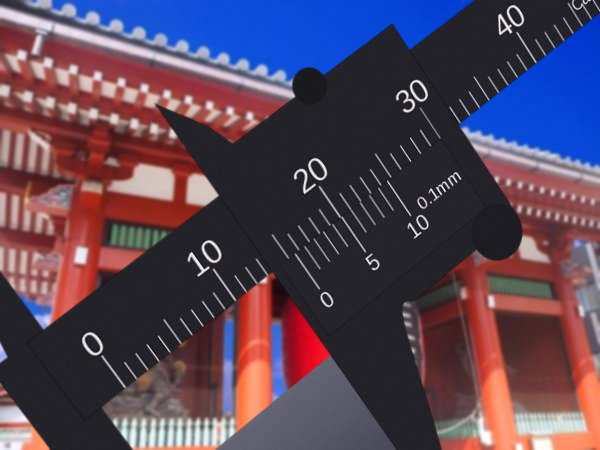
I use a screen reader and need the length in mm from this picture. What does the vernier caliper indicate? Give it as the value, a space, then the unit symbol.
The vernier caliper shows 15.6 mm
